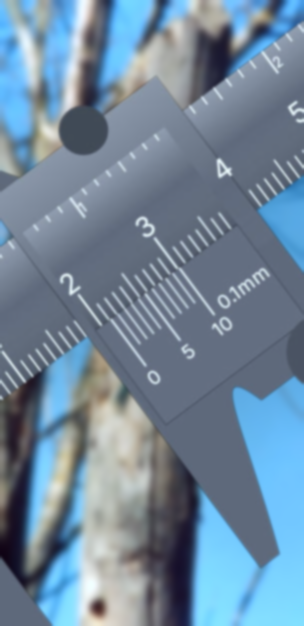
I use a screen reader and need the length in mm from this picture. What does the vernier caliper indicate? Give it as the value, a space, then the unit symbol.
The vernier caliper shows 21.2 mm
